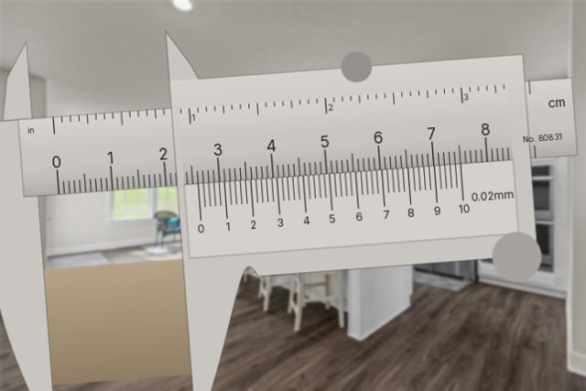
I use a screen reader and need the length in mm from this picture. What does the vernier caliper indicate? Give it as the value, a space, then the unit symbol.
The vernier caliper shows 26.0 mm
